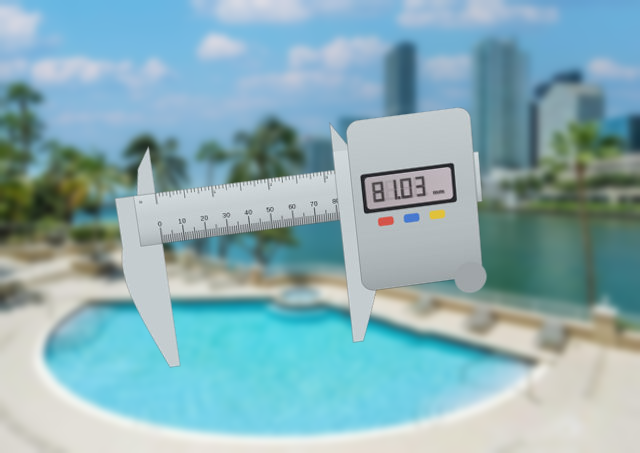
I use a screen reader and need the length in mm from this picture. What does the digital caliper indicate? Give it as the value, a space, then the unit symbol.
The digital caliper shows 81.03 mm
